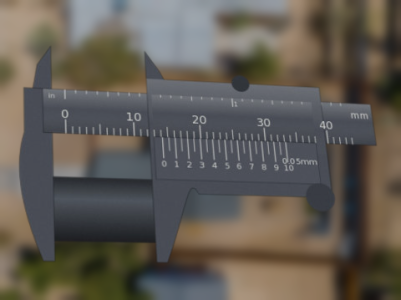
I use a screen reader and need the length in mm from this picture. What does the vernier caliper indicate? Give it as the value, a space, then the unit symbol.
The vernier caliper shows 14.2 mm
